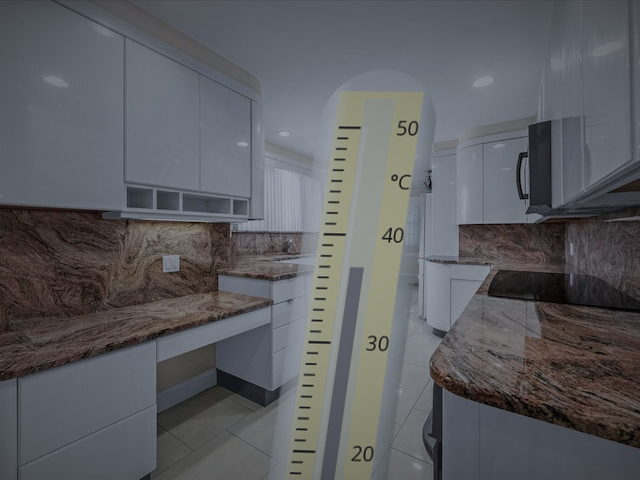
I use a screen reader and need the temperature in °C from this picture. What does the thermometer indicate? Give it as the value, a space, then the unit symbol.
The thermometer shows 37 °C
